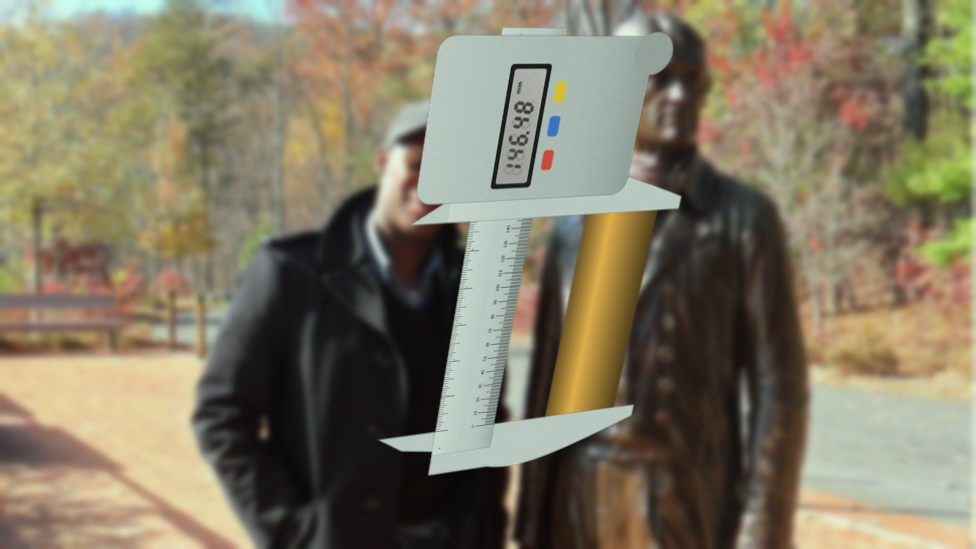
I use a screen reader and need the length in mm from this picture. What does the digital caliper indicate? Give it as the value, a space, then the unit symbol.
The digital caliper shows 146.48 mm
